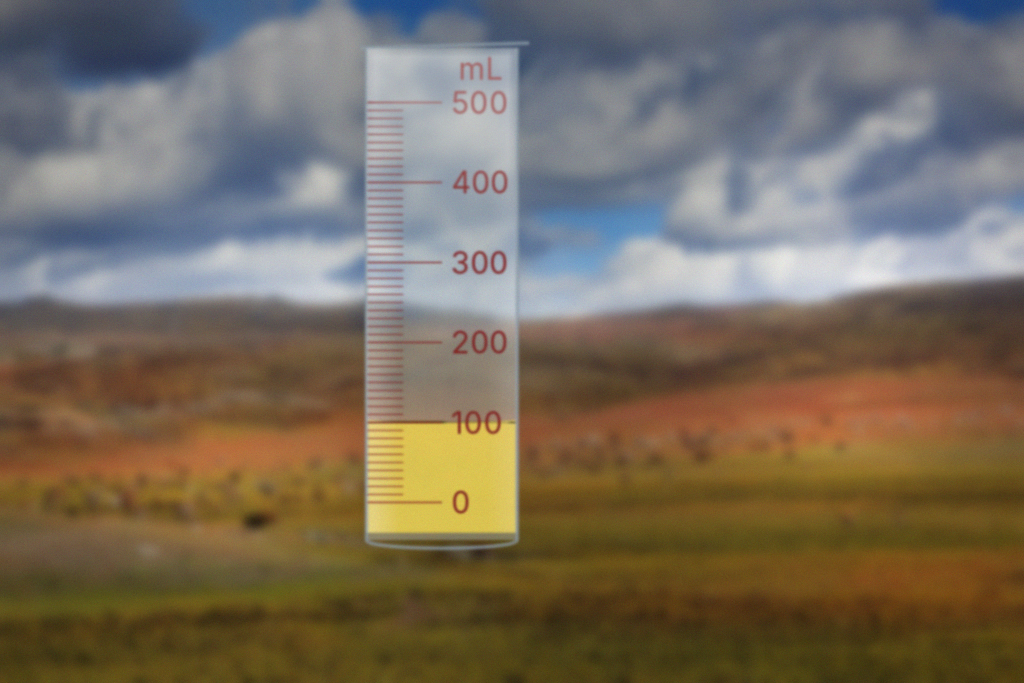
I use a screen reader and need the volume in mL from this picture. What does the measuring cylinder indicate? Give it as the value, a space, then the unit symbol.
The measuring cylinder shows 100 mL
